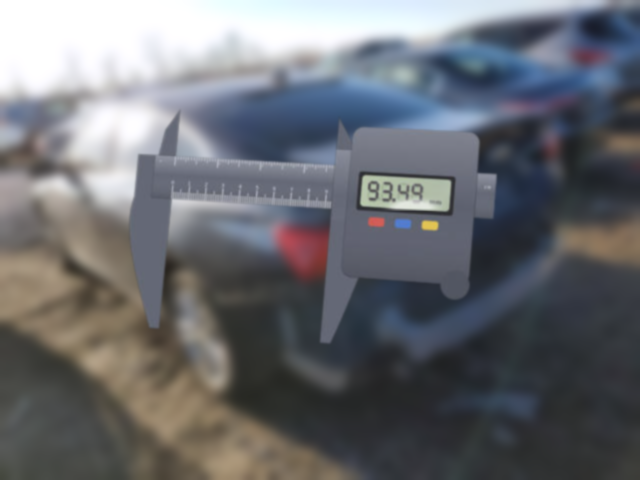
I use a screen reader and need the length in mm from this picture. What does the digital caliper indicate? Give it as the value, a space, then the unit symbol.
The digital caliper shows 93.49 mm
